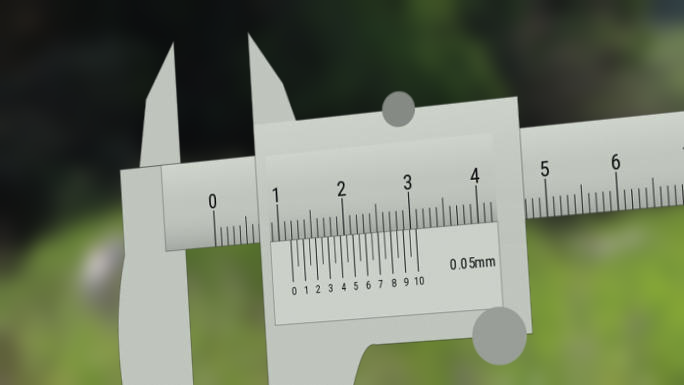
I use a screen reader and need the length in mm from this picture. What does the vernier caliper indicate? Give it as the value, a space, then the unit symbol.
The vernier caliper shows 11.8 mm
